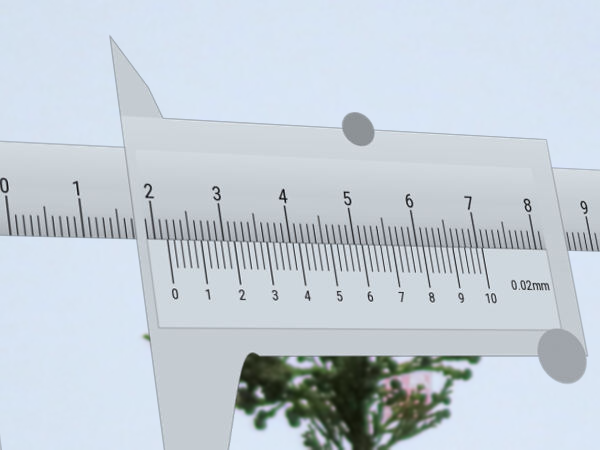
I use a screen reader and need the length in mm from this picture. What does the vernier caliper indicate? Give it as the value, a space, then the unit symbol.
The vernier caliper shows 21.8 mm
